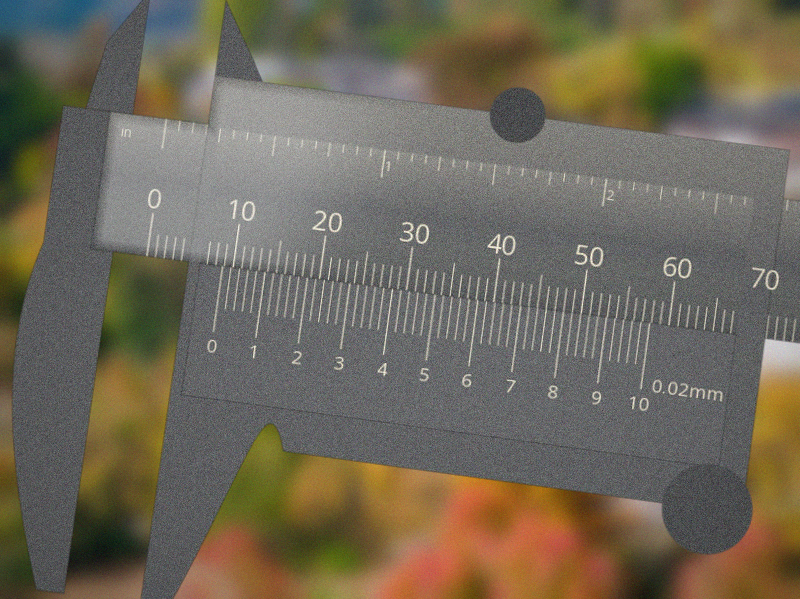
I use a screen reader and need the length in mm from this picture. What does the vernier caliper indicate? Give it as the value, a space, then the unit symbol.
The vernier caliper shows 8.8 mm
